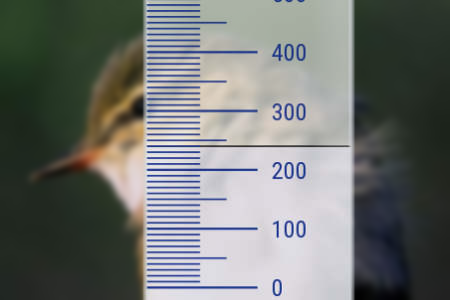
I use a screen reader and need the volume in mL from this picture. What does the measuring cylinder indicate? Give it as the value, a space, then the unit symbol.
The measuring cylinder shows 240 mL
